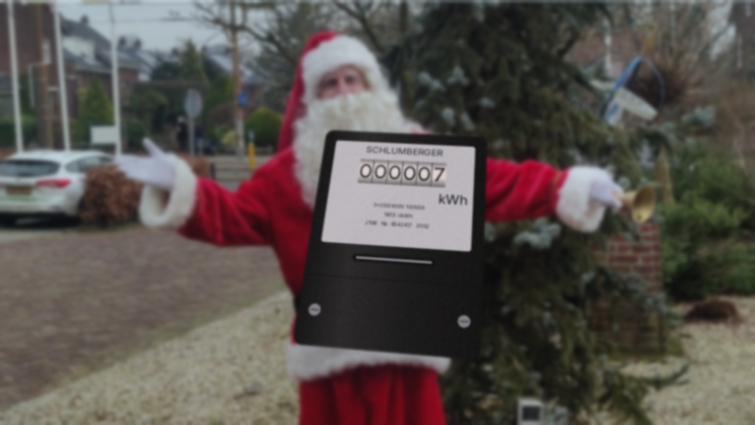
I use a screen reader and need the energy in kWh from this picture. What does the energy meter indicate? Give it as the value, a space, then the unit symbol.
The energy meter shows 7 kWh
